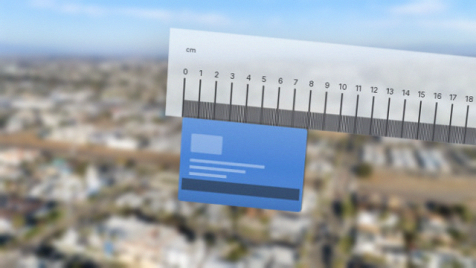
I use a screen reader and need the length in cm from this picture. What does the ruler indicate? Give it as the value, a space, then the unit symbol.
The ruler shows 8 cm
